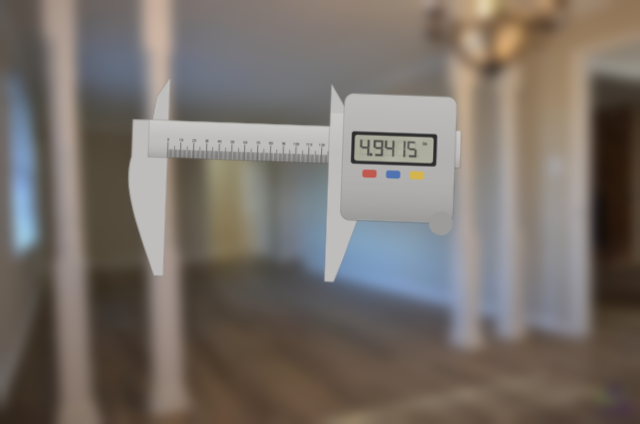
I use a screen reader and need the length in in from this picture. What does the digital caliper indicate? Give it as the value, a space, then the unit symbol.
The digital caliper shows 4.9415 in
